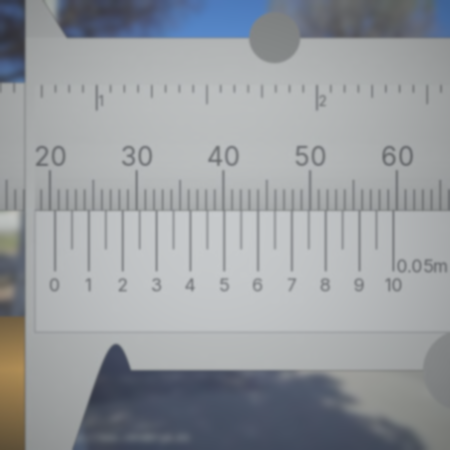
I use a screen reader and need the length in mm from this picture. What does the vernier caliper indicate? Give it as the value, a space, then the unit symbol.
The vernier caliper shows 20.6 mm
